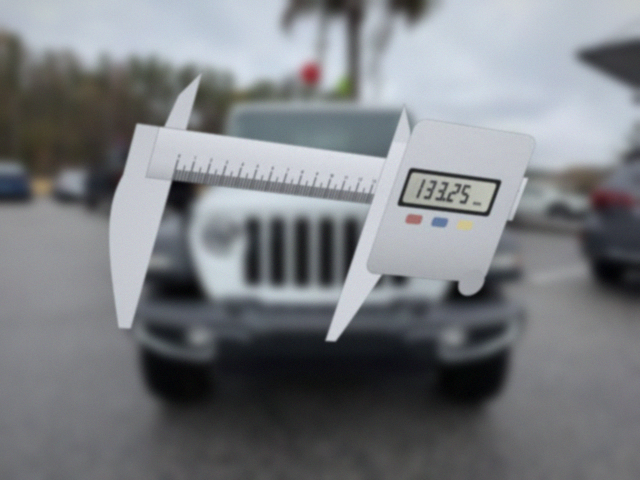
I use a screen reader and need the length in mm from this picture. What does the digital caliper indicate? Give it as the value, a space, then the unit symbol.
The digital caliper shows 133.25 mm
